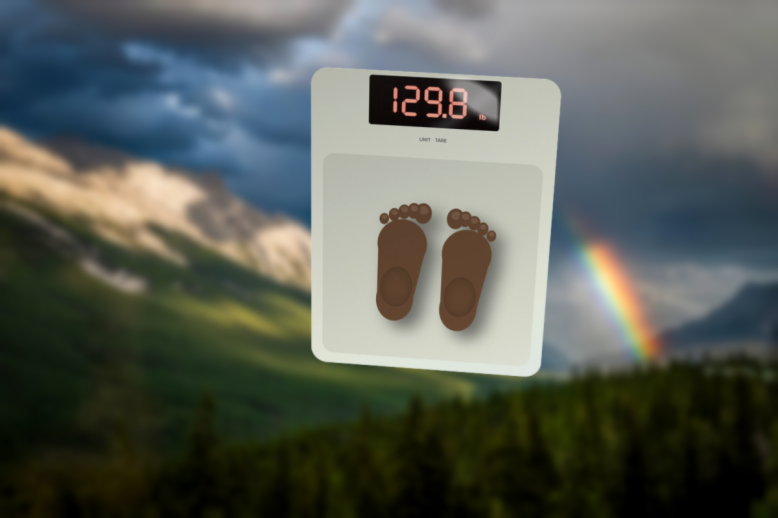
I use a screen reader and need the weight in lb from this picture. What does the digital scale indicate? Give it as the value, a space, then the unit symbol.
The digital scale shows 129.8 lb
